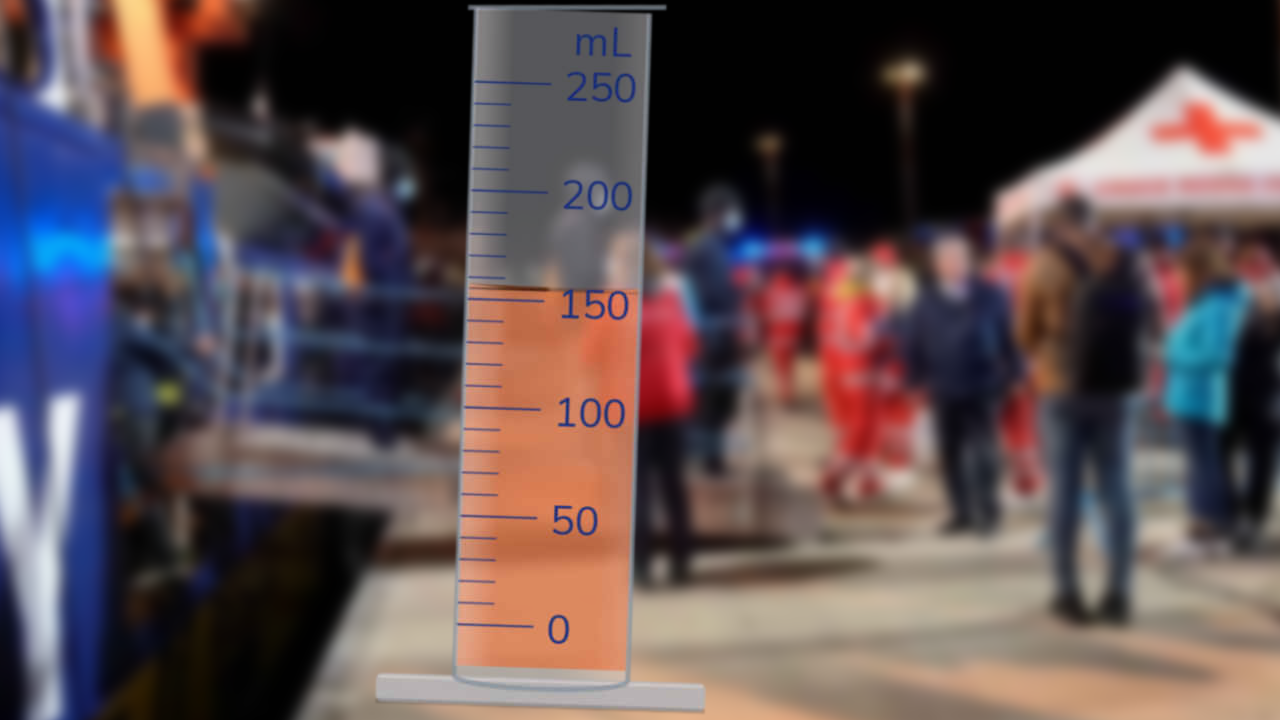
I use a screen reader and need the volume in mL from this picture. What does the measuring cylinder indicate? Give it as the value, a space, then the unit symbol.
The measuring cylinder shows 155 mL
